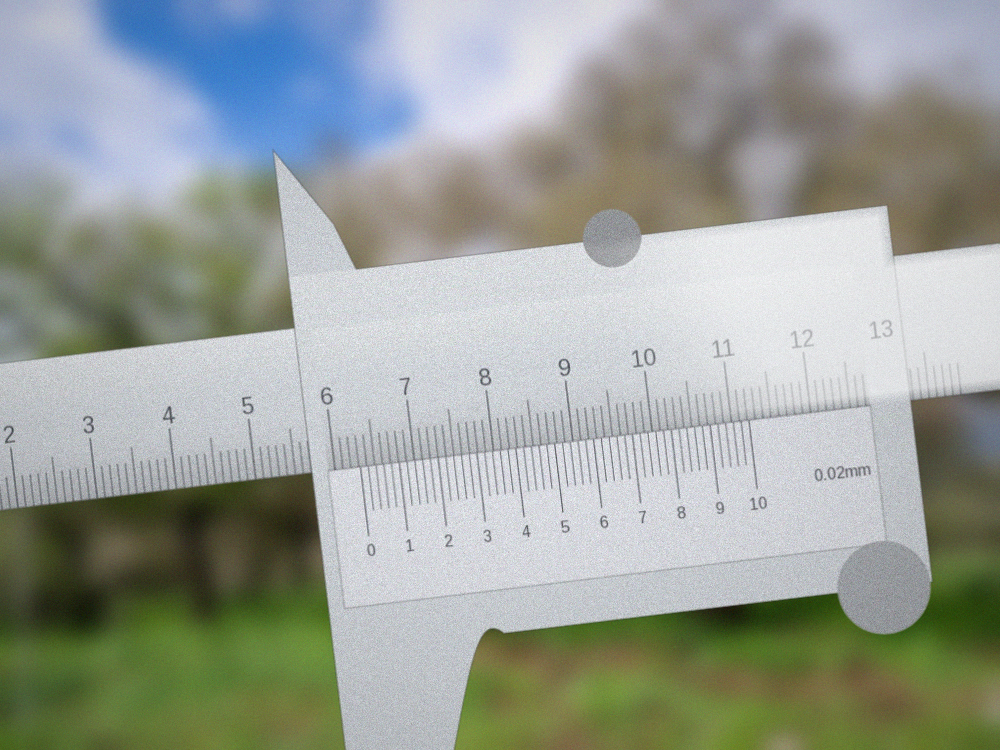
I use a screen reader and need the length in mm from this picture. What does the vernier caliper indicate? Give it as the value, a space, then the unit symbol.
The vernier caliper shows 63.2 mm
